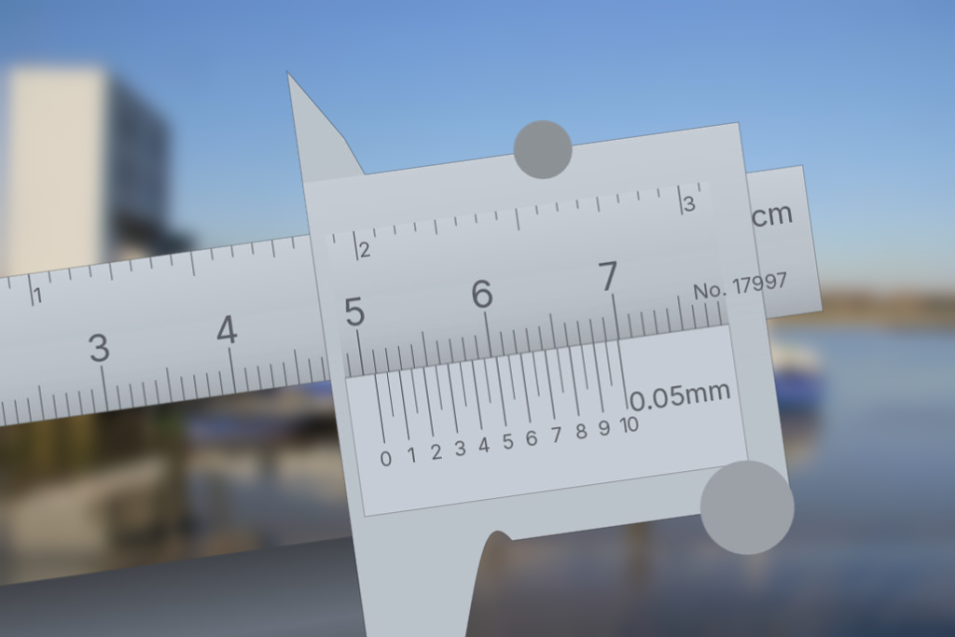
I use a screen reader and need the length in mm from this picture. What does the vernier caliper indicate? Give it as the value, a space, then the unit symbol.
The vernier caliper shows 50.9 mm
